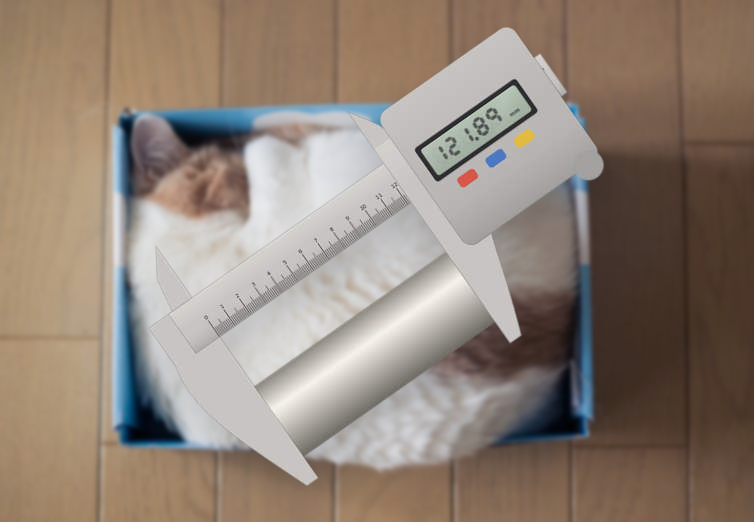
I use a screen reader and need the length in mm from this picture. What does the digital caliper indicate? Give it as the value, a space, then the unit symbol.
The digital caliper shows 121.89 mm
